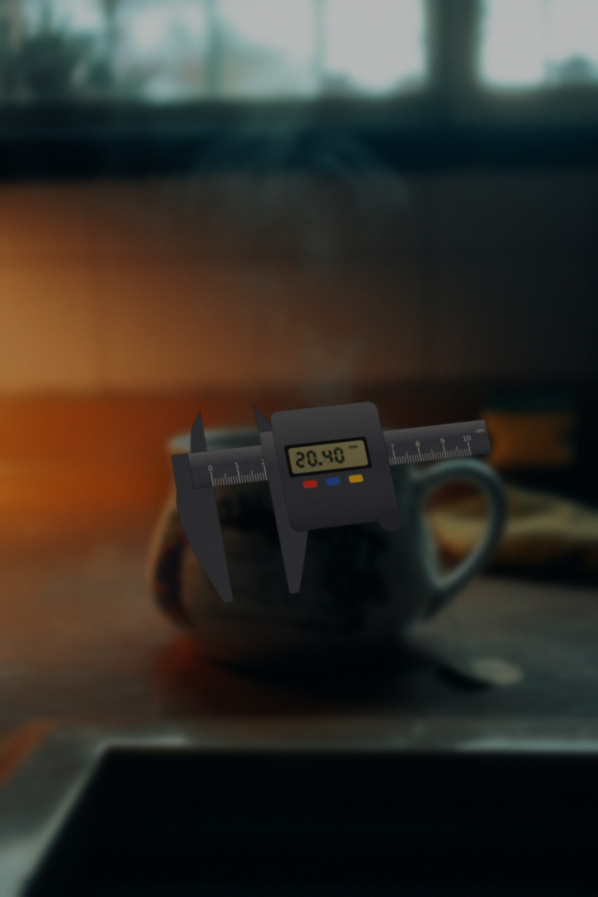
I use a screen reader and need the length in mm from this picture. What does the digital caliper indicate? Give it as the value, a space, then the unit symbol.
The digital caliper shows 20.40 mm
